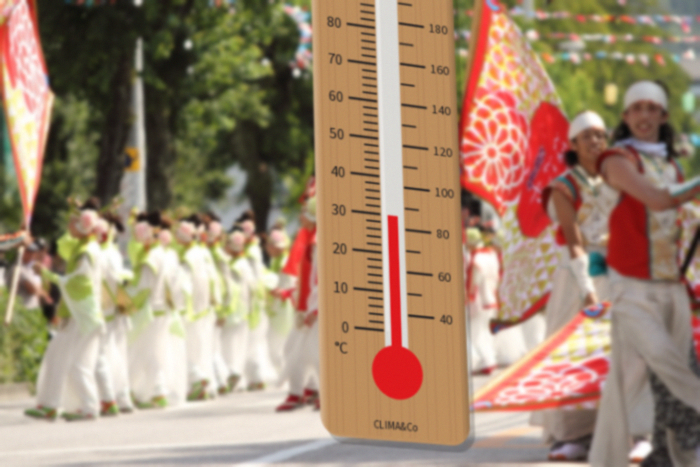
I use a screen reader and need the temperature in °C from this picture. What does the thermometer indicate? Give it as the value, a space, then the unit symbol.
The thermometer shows 30 °C
